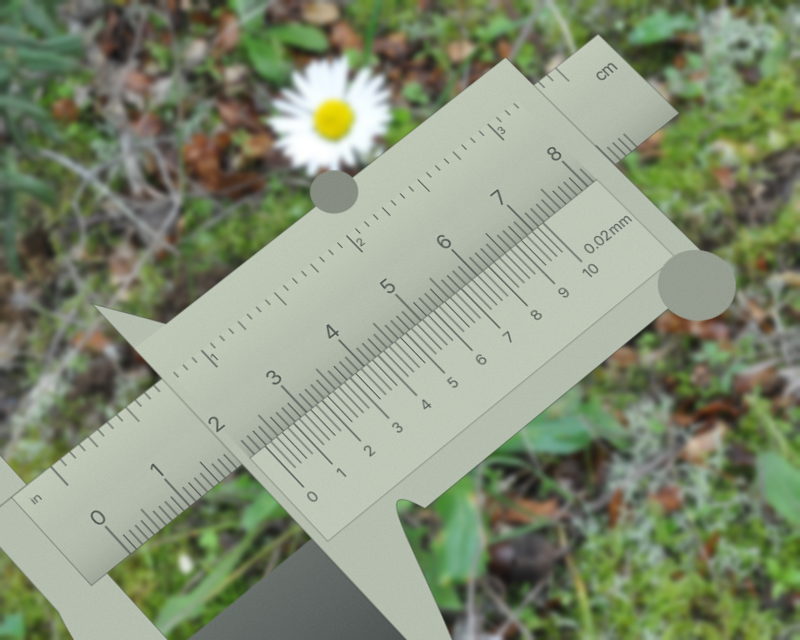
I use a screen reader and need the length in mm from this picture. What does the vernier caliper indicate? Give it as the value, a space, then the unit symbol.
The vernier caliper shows 22.8 mm
